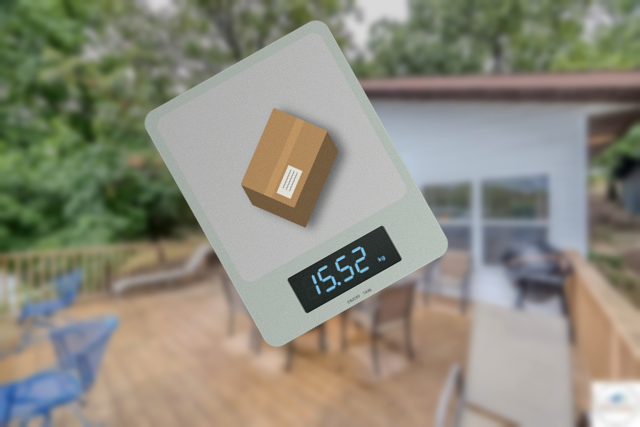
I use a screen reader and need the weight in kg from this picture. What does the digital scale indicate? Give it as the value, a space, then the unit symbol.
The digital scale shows 15.52 kg
